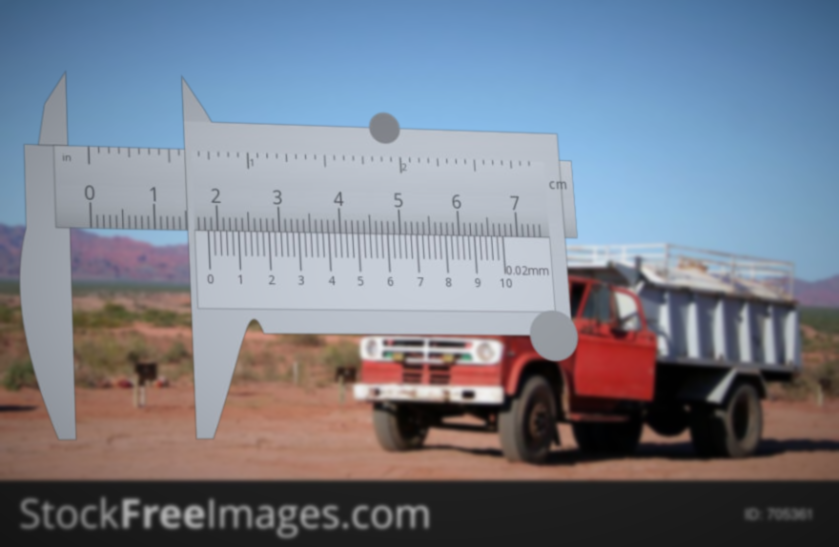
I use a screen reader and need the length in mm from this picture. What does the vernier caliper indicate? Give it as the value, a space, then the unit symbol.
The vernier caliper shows 18.5 mm
